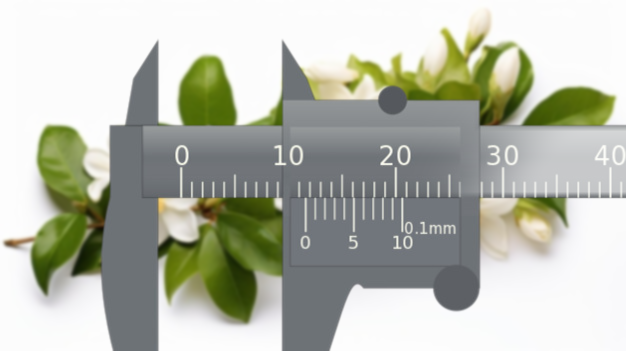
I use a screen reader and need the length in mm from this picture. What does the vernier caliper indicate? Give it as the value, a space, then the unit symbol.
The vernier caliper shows 11.6 mm
